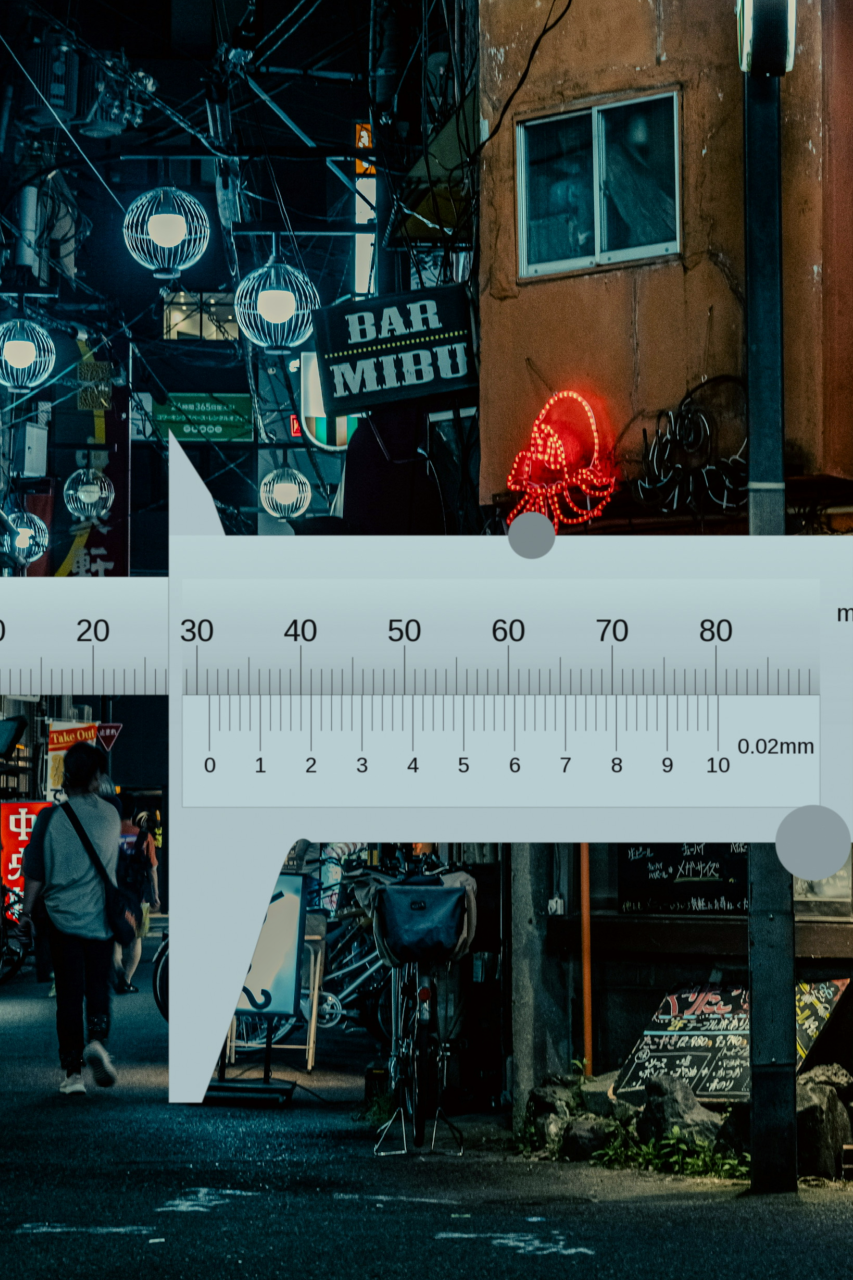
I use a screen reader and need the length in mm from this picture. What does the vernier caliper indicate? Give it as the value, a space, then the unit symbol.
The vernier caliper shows 31.2 mm
